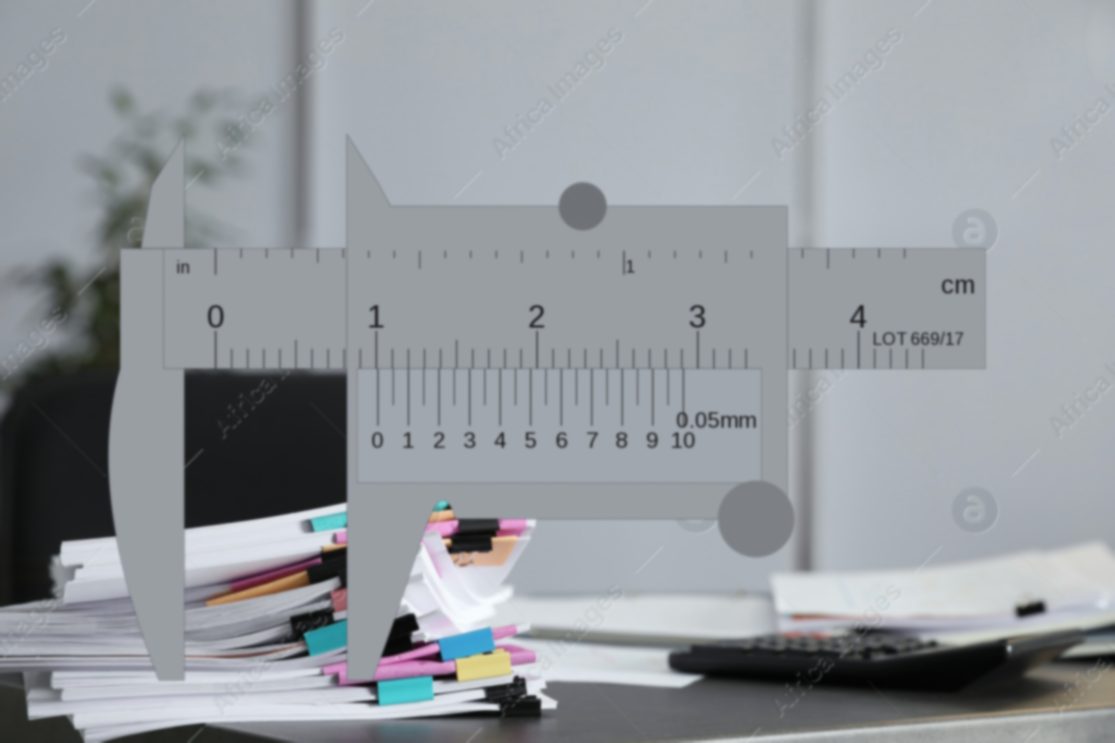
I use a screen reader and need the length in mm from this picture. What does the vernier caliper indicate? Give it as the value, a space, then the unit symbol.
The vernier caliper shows 10.1 mm
